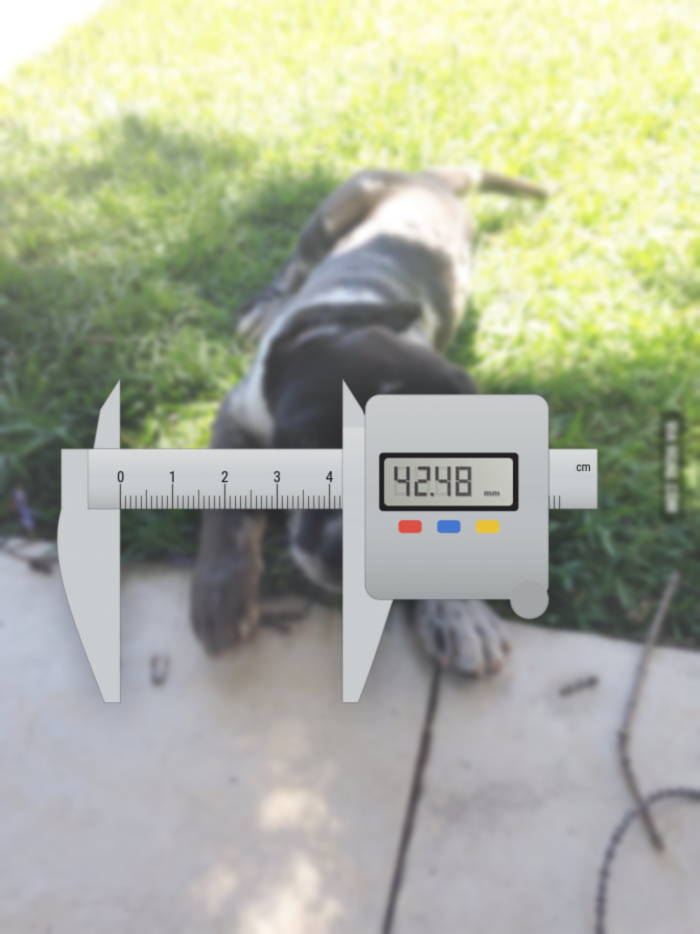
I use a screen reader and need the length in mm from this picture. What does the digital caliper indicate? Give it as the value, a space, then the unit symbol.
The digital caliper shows 42.48 mm
